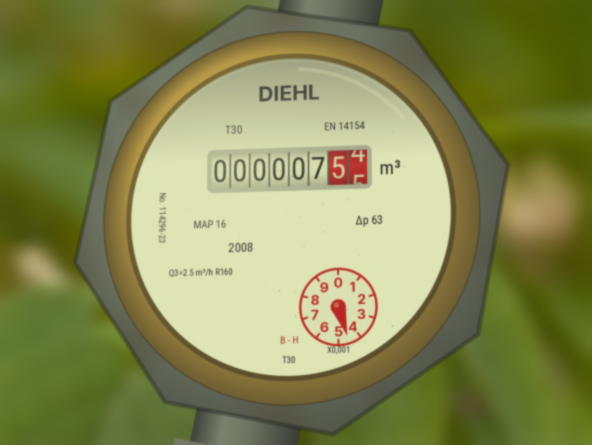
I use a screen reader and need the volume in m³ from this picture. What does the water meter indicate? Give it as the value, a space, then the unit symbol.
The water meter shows 7.544 m³
